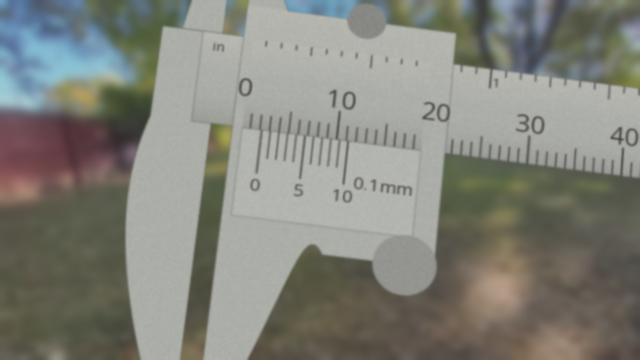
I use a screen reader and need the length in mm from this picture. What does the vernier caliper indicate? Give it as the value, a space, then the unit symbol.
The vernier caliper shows 2.2 mm
